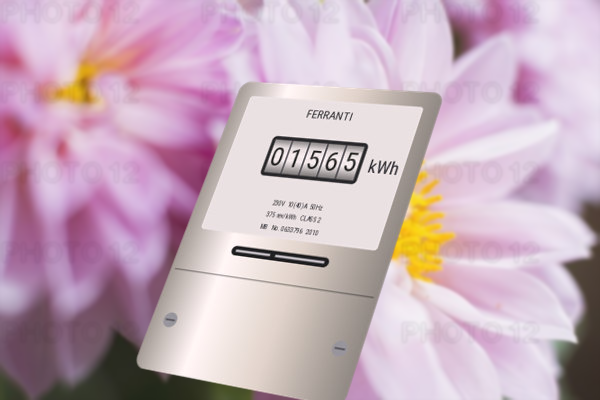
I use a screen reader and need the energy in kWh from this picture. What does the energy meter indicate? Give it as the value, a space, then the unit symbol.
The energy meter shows 1565 kWh
